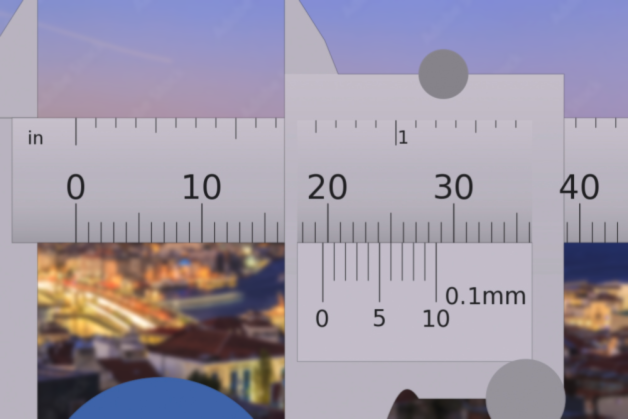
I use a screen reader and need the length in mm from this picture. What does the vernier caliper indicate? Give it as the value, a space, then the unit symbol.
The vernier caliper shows 19.6 mm
